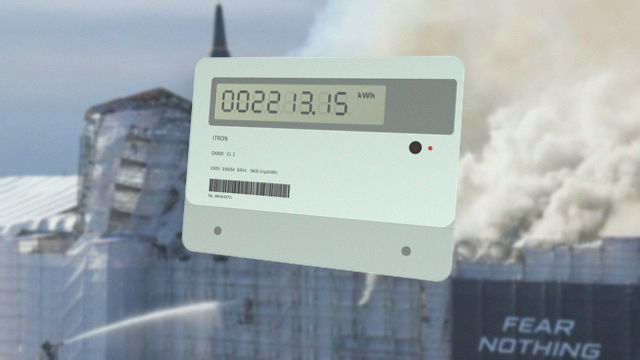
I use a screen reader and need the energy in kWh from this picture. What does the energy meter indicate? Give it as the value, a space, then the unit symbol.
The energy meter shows 2213.15 kWh
